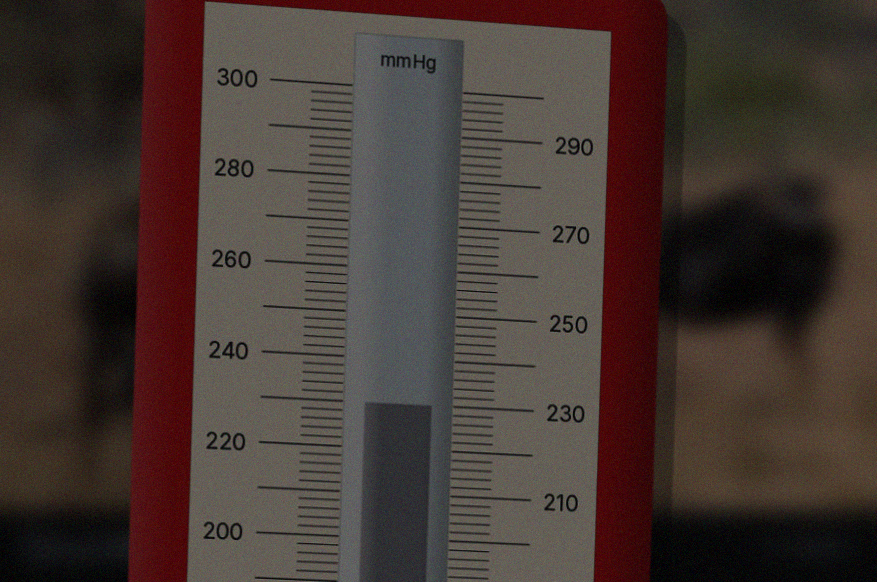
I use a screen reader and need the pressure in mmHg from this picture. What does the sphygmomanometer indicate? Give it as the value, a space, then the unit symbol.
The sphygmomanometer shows 230 mmHg
